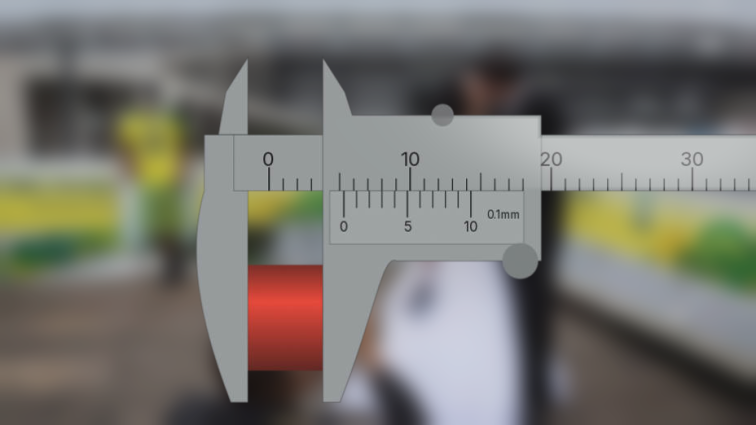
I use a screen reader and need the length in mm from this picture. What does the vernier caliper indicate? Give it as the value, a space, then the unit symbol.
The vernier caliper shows 5.3 mm
